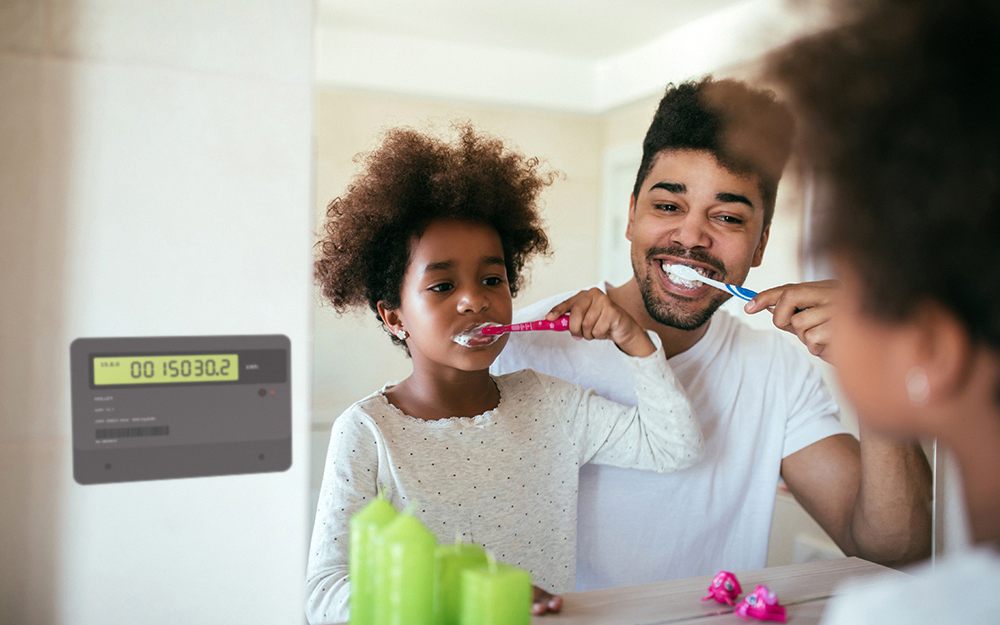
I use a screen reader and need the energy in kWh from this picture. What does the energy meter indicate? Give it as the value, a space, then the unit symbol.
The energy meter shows 15030.2 kWh
